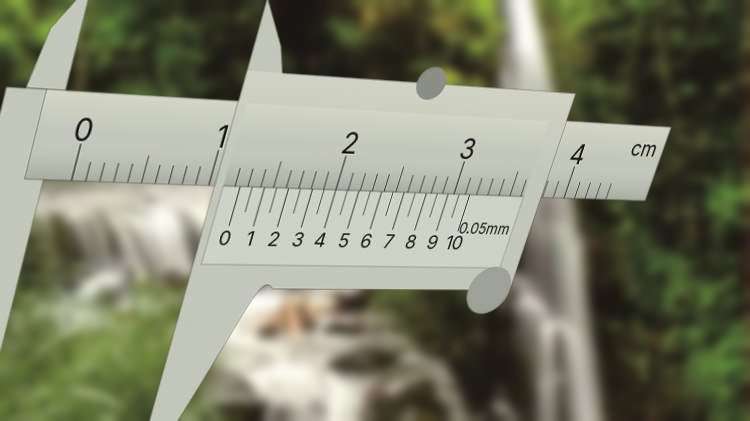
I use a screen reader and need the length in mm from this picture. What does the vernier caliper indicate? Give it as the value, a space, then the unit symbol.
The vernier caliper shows 12.4 mm
